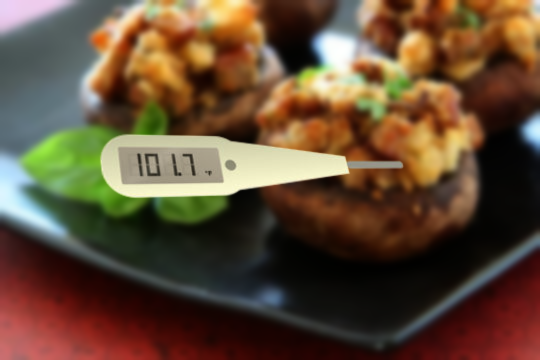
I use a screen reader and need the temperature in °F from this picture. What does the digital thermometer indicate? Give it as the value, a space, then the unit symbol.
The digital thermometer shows 101.7 °F
